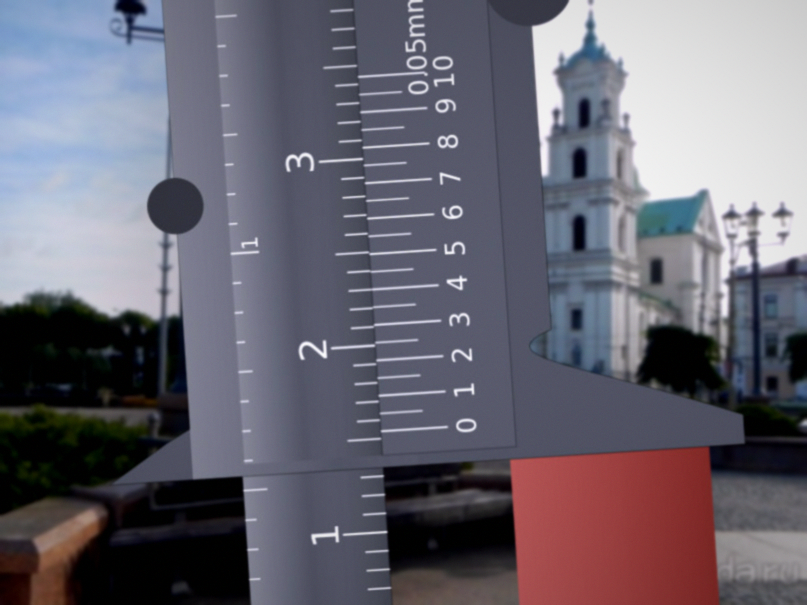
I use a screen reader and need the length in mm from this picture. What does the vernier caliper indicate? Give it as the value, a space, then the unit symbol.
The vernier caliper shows 15.4 mm
